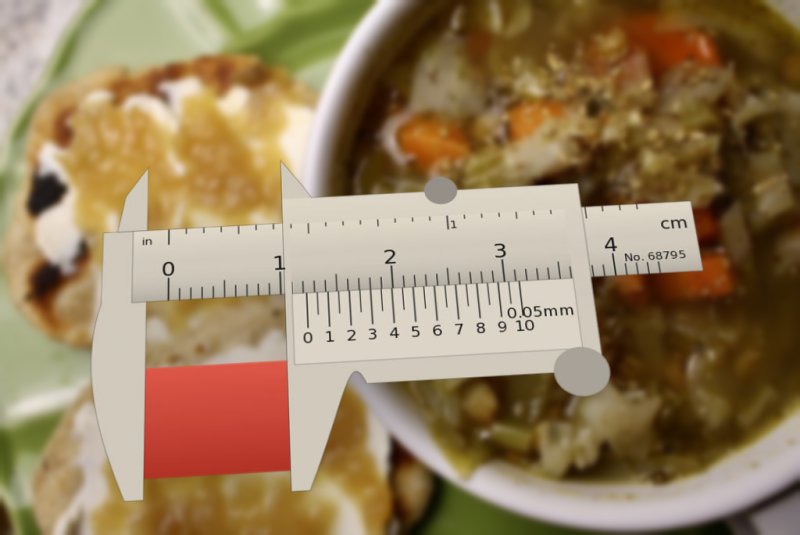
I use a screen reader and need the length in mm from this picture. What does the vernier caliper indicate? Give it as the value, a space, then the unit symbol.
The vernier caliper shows 12.3 mm
